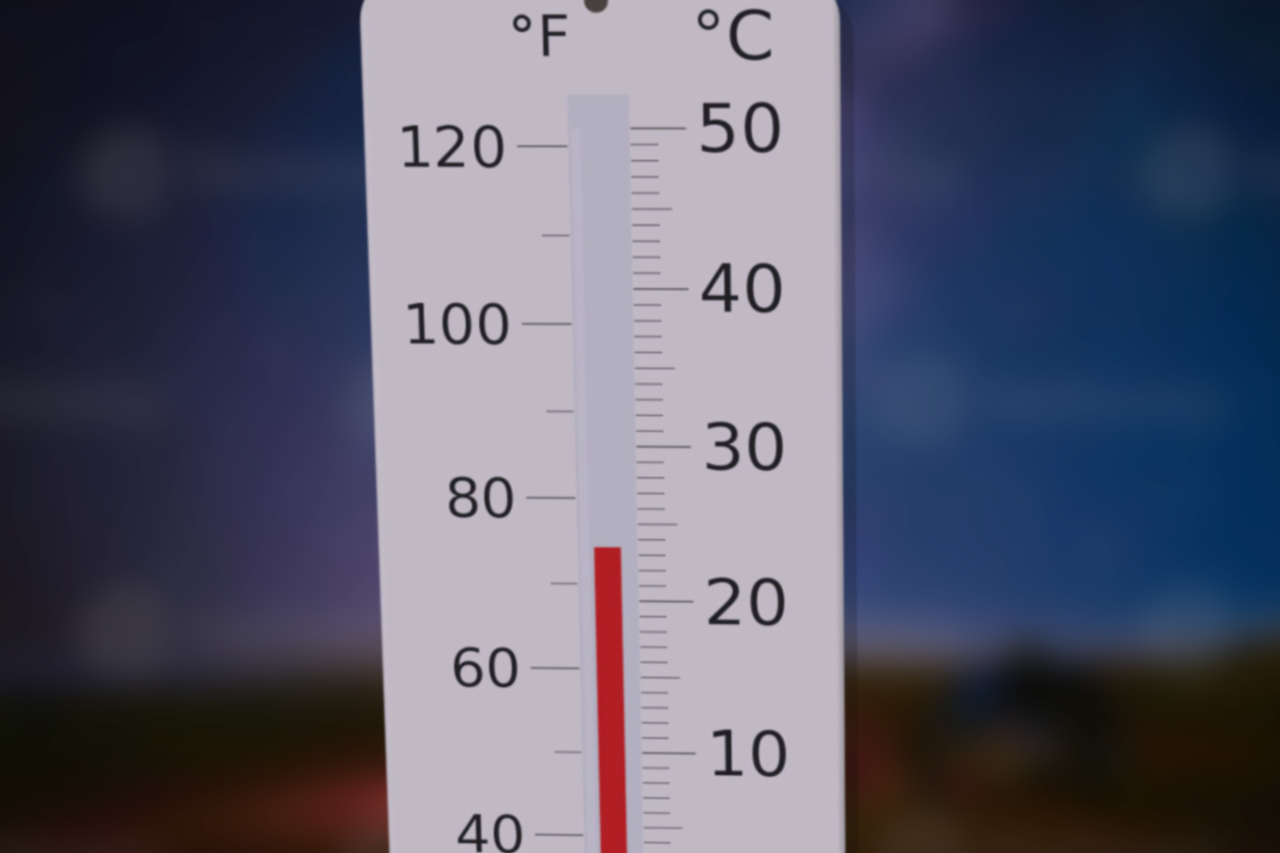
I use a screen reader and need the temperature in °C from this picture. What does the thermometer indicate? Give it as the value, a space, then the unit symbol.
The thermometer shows 23.5 °C
